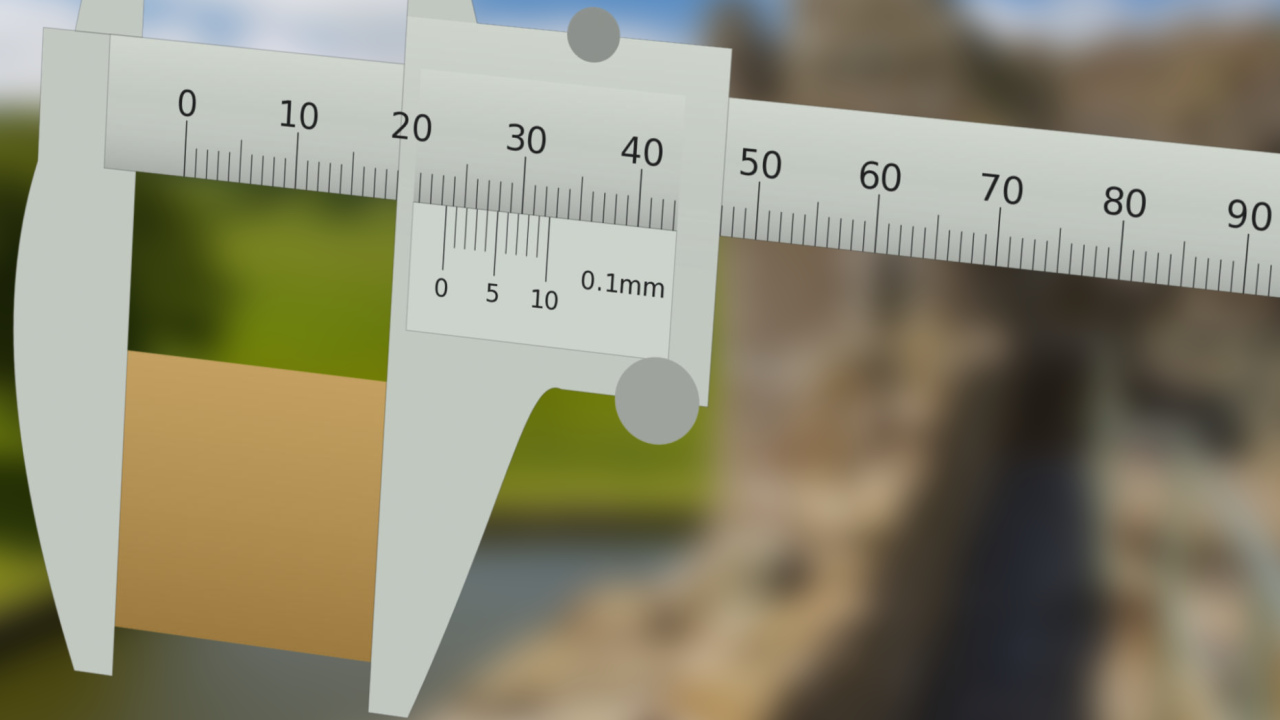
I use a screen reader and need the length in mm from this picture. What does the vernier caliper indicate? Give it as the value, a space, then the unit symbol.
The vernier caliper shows 23.4 mm
